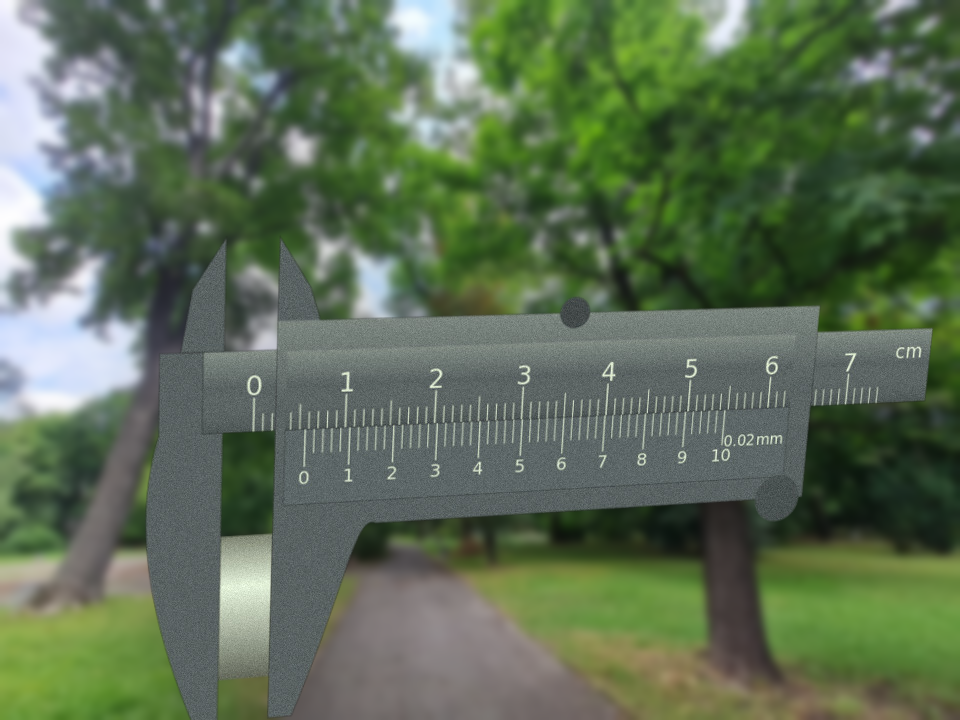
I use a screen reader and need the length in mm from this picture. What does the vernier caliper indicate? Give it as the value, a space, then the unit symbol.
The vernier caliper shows 5.6 mm
